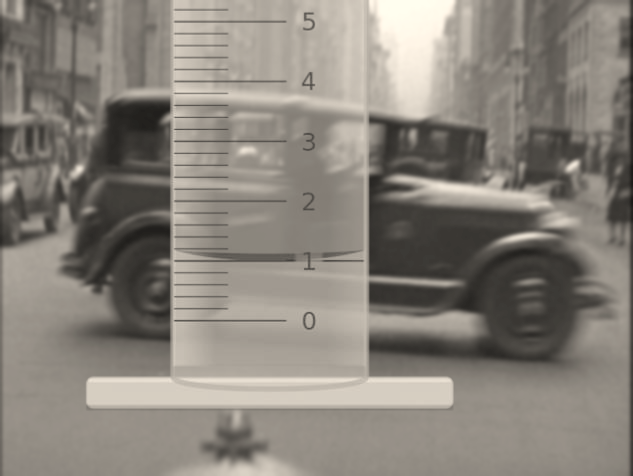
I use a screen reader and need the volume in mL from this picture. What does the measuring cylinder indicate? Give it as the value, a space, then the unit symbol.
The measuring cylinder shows 1 mL
